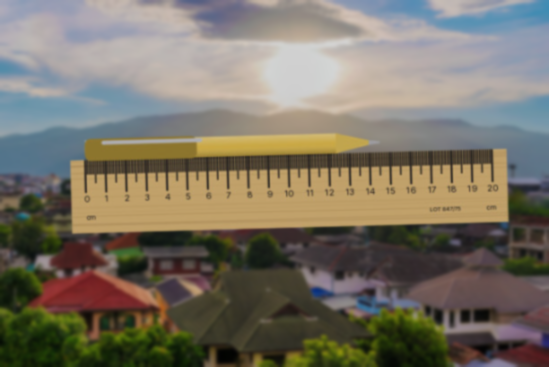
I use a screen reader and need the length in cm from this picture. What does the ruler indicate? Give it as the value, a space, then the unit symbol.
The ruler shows 14.5 cm
